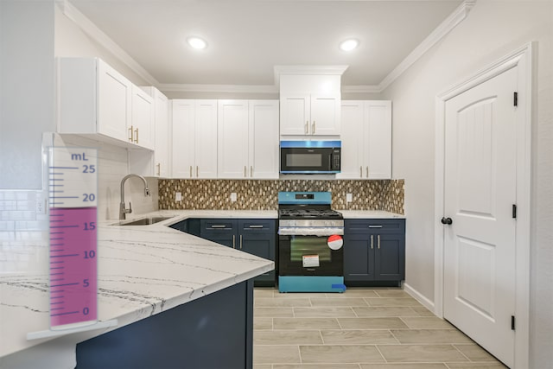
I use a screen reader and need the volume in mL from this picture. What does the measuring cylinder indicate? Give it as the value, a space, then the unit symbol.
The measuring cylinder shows 18 mL
